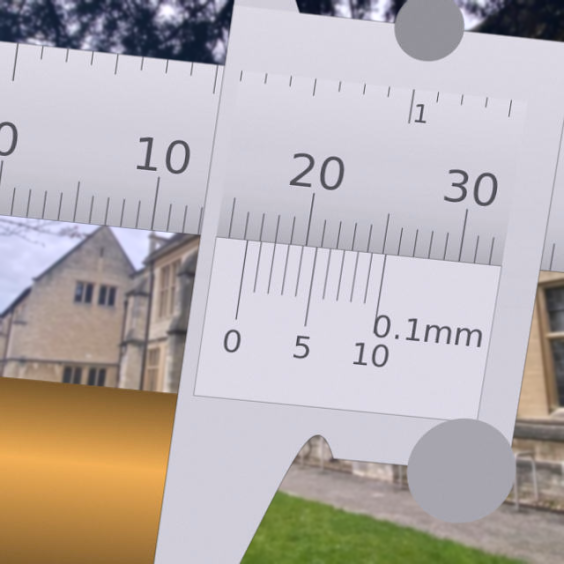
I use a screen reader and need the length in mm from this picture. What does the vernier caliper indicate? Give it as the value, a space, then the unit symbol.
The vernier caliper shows 16.2 mm
